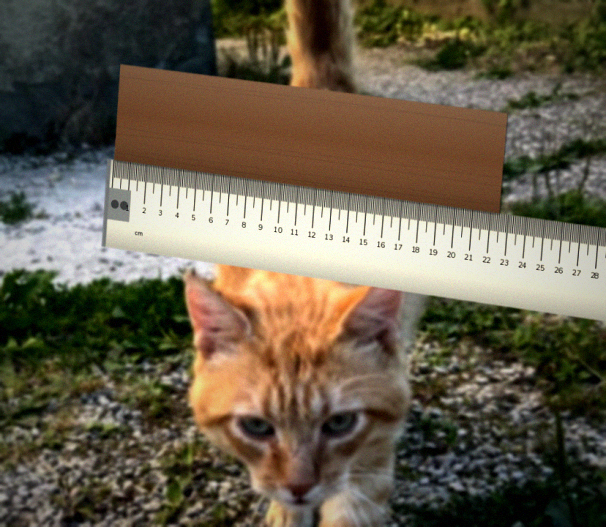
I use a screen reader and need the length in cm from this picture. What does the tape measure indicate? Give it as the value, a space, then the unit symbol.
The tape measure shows 22.5 cm
